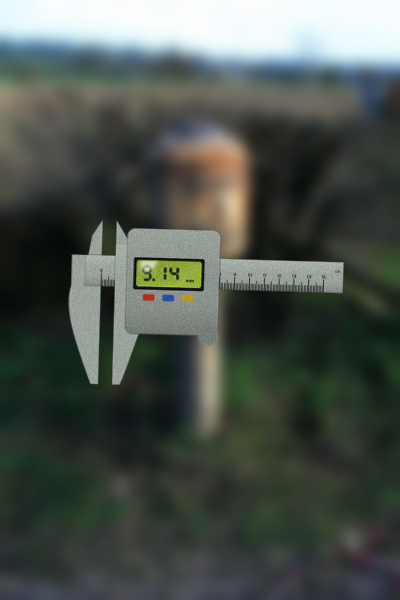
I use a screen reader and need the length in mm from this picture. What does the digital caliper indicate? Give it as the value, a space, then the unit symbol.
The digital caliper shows 9.14 mm
